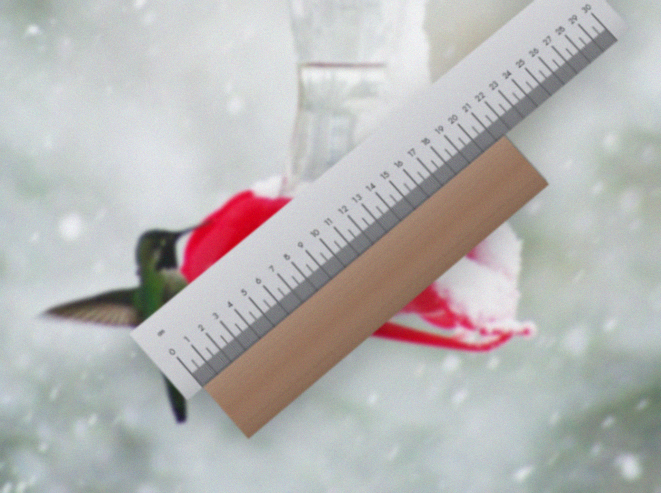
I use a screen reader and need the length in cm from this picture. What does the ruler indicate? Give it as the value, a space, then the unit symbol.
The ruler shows 21.5 cm
